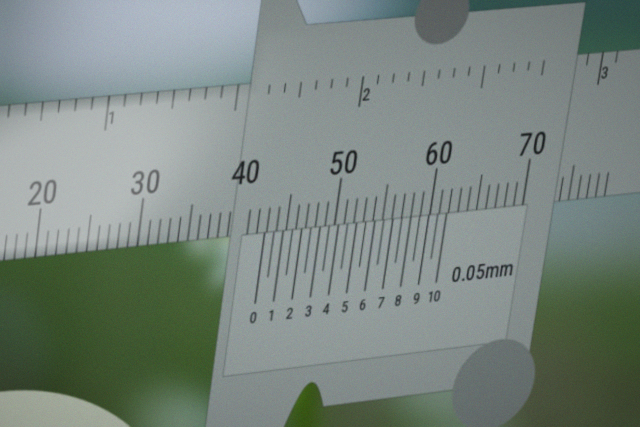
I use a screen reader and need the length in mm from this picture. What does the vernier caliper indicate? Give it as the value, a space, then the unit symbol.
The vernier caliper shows 42.8 mm
